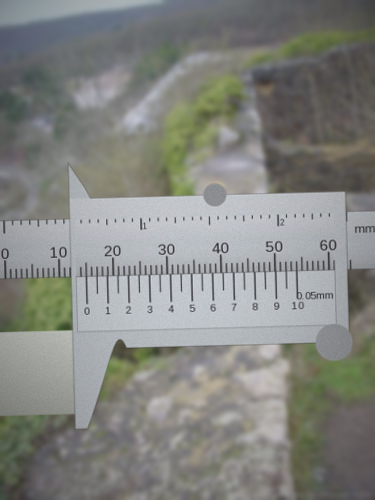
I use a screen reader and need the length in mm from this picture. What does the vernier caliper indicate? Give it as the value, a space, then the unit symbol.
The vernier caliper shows 15.0 mm
